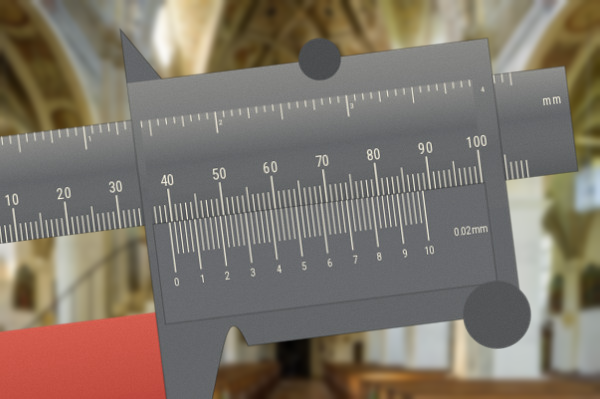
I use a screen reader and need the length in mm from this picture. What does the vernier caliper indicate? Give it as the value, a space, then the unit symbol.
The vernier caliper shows 39.5 mm
